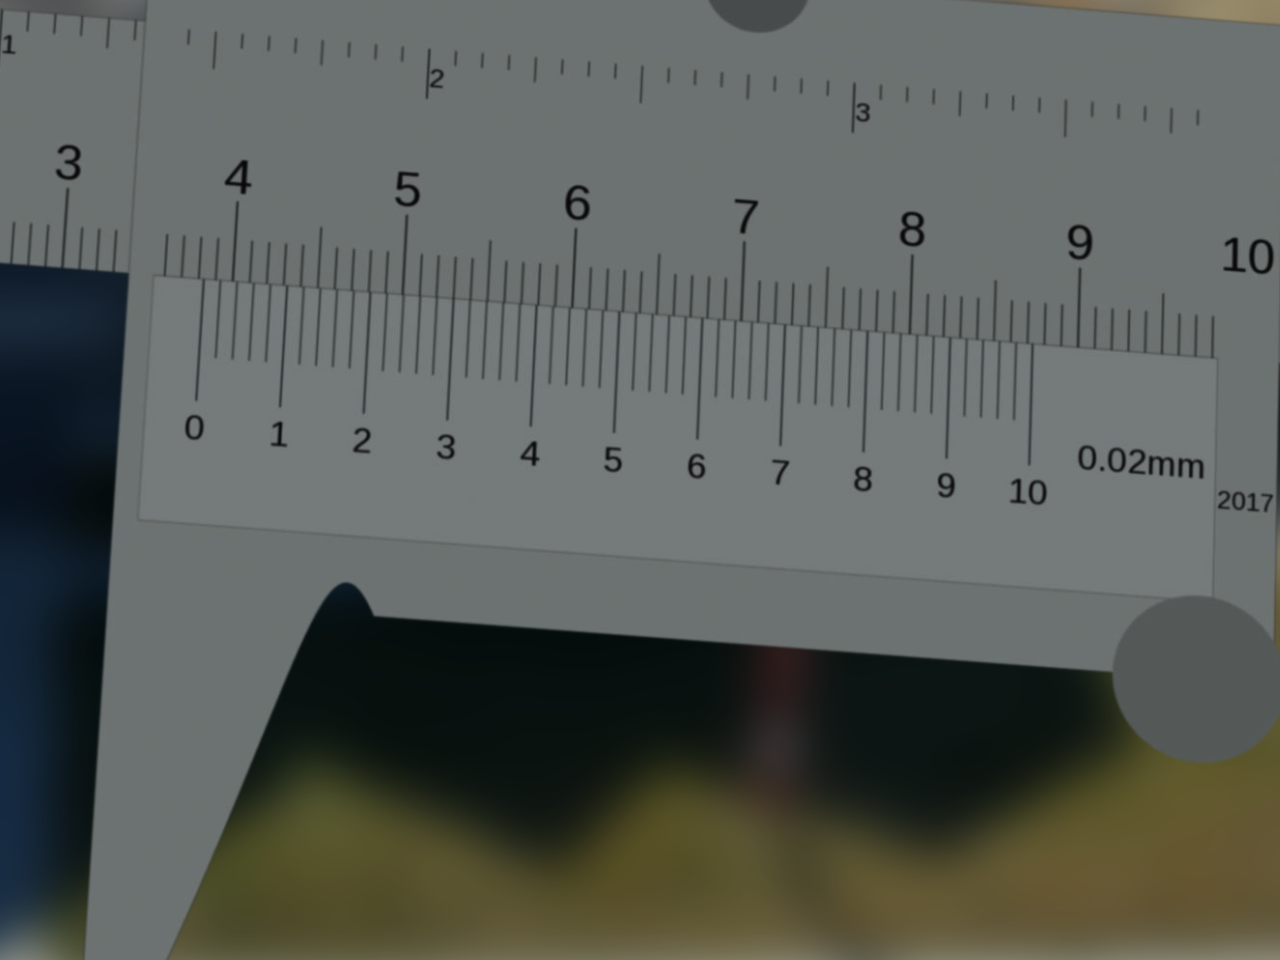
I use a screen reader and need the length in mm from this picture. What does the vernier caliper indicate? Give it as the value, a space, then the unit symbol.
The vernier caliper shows 38.3 mm
